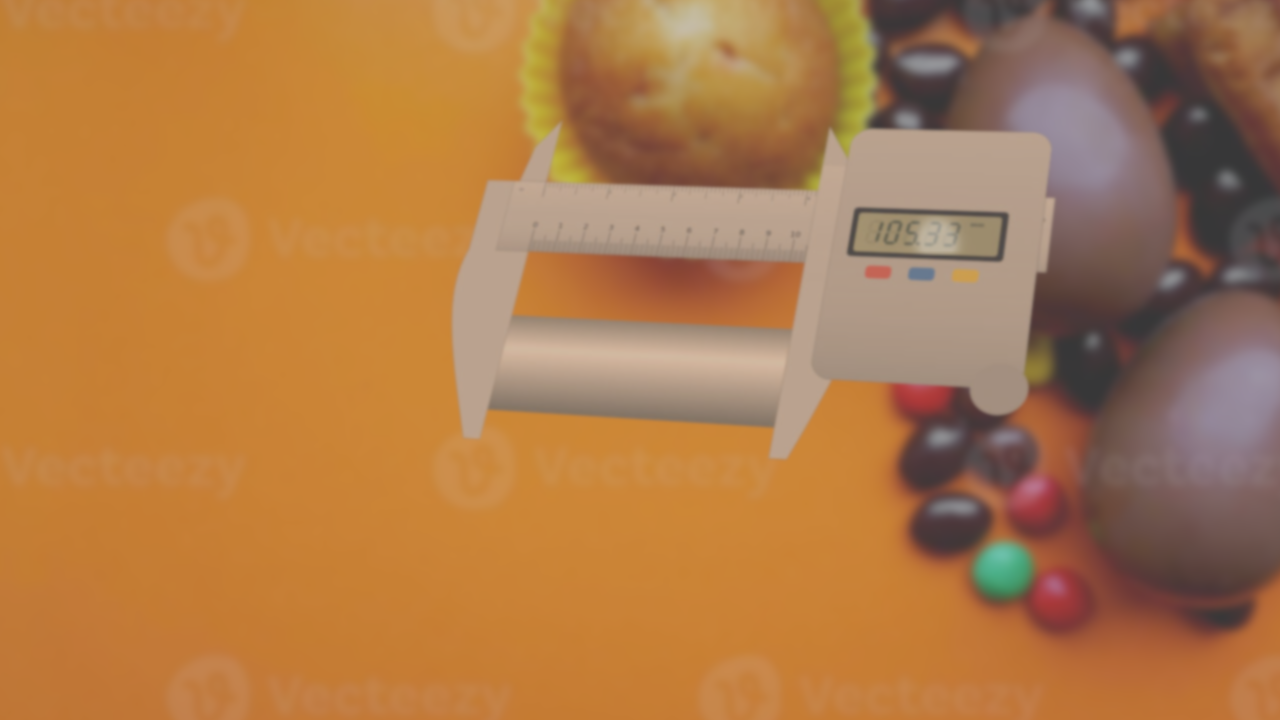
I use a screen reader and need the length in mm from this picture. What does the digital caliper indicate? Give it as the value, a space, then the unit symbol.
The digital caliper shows 105.33 mm
